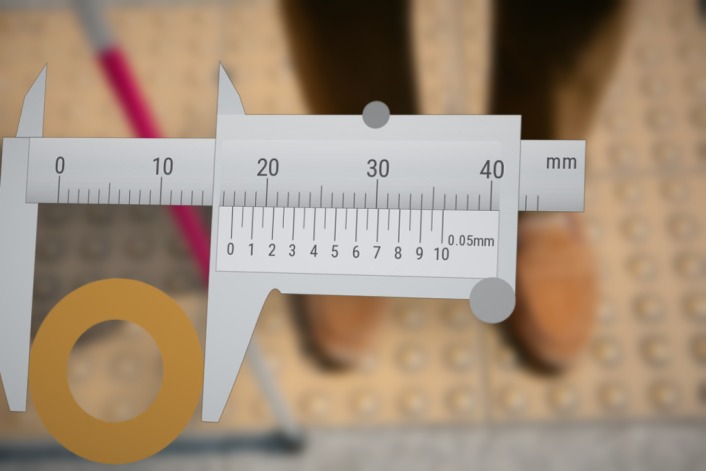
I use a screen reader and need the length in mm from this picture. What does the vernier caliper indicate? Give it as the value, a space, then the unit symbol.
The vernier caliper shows 16.9 mm
